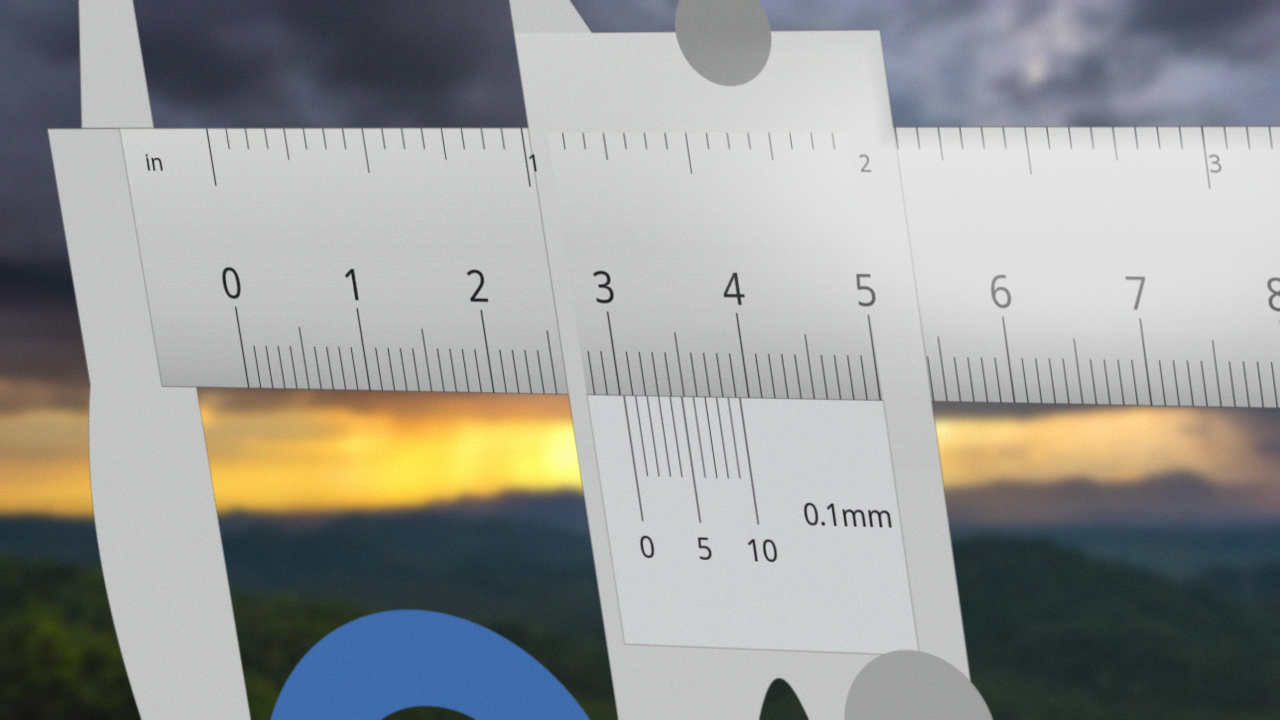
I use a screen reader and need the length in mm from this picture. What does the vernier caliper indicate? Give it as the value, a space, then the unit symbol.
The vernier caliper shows 30.3 mm
